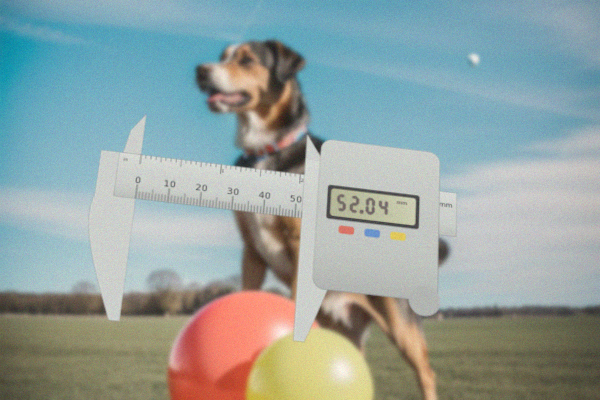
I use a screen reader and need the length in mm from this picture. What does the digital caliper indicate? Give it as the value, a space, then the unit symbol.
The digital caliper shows 52.04 mm
